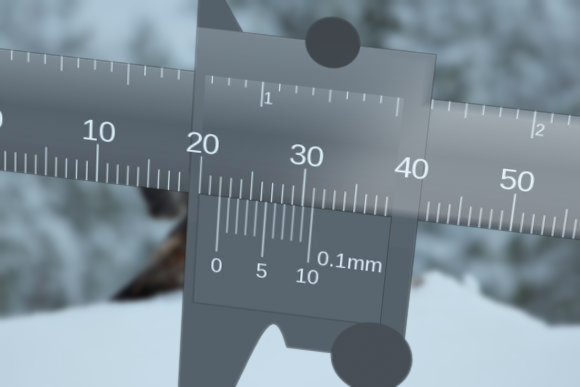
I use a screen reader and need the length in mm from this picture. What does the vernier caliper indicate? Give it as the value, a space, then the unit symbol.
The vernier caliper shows 22.0 mm
